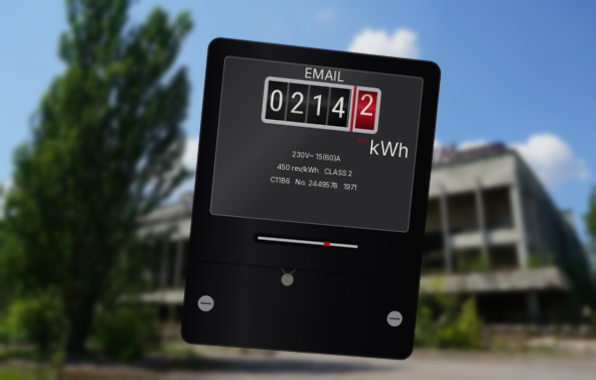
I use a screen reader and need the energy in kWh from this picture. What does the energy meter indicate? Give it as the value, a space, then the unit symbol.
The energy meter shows 214.2 kWh
